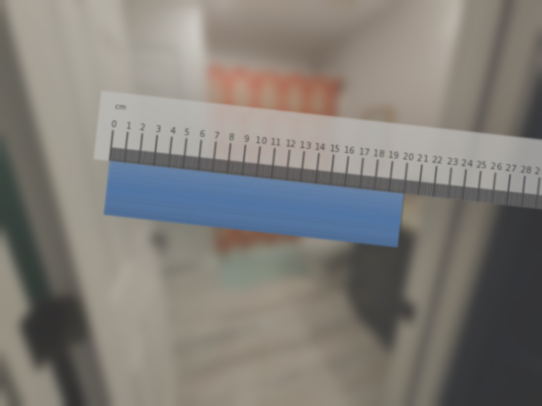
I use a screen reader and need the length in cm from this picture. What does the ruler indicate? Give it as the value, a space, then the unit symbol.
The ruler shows 20 cm
